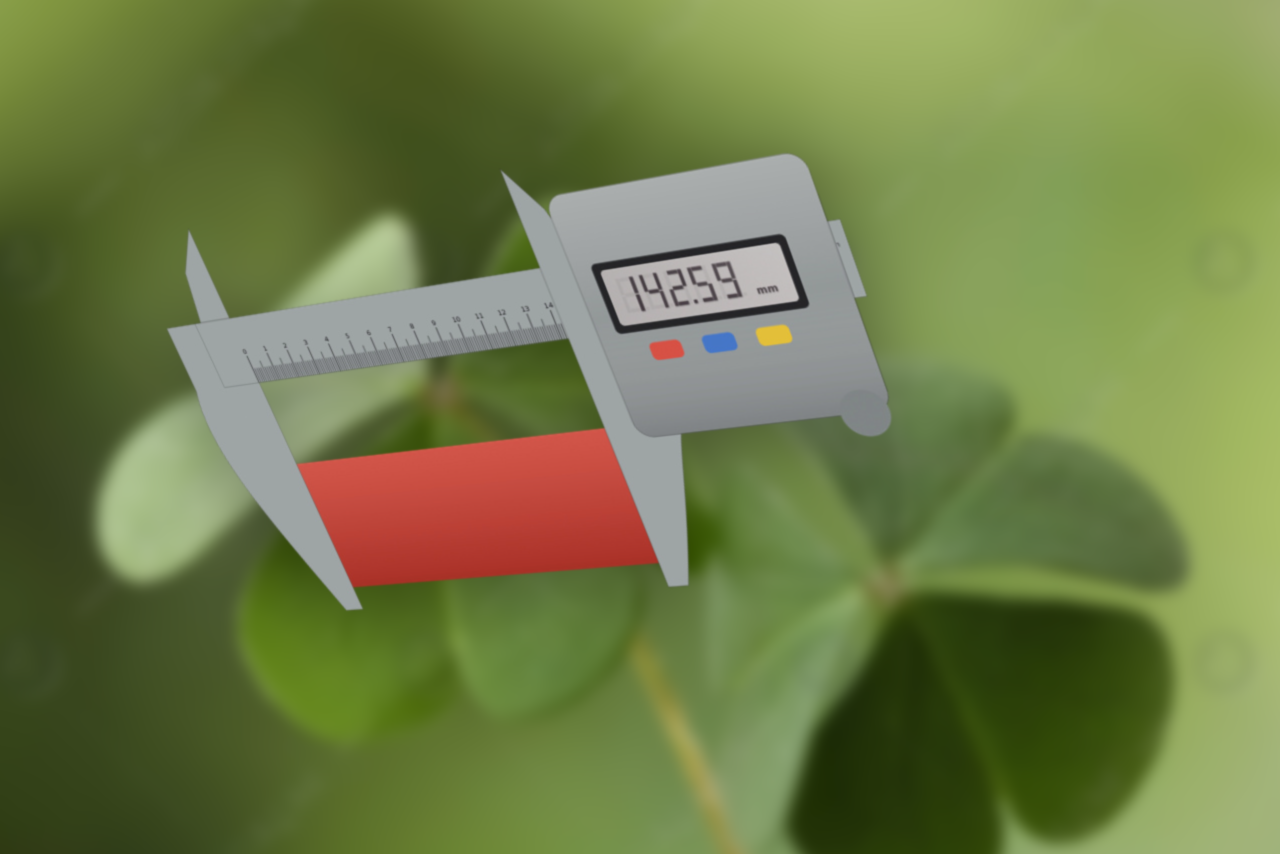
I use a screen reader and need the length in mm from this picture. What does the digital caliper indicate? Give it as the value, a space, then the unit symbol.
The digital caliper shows 142.59 mm
